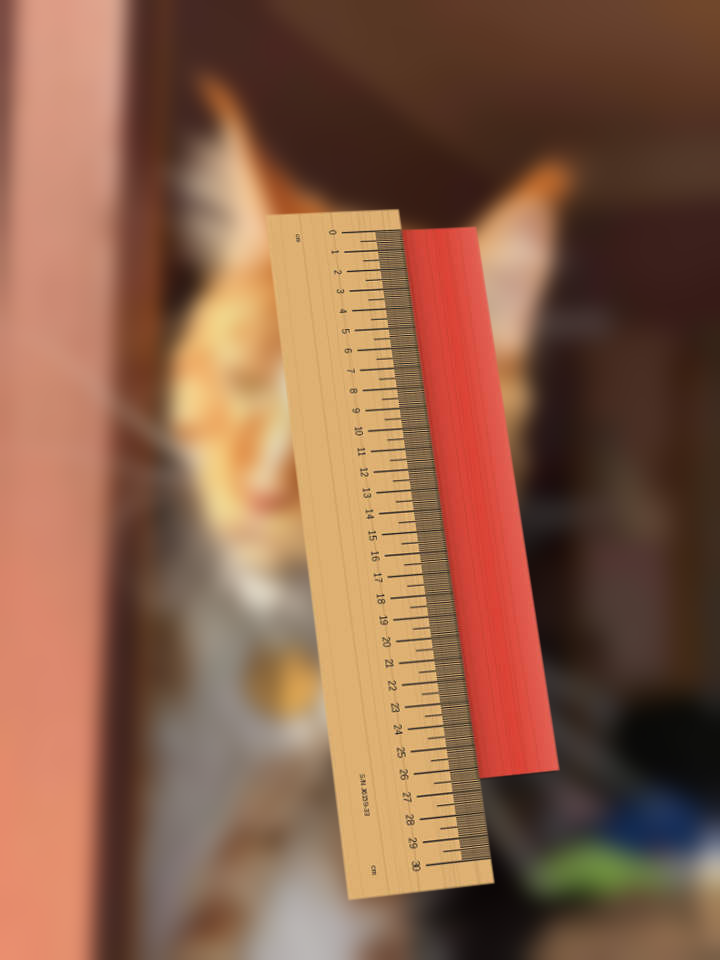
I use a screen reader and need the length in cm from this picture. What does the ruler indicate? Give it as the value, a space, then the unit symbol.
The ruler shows 26.5 cm
